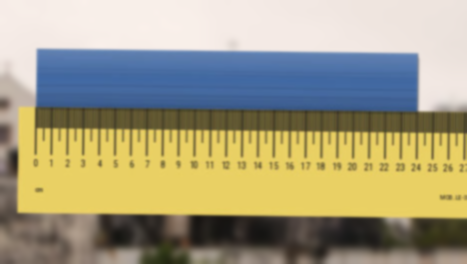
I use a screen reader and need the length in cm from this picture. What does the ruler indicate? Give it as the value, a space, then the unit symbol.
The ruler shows 24 cm
